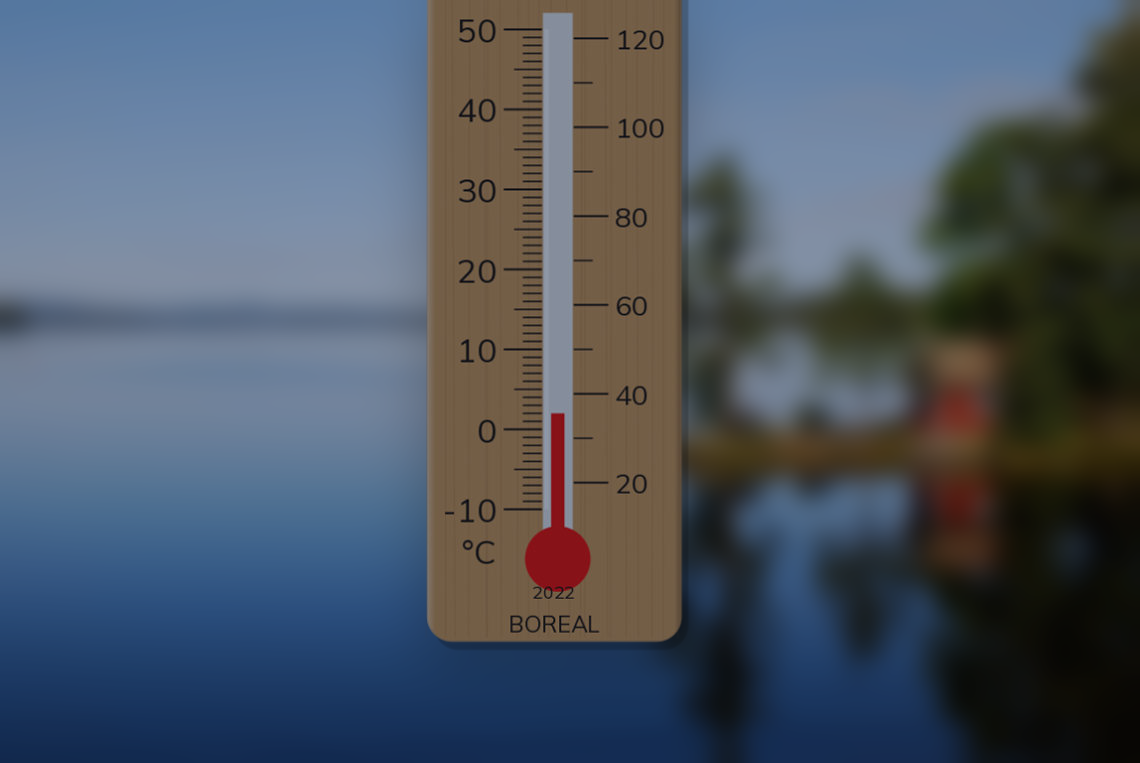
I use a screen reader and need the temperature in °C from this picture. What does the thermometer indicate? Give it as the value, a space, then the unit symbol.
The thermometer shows 2 °C
